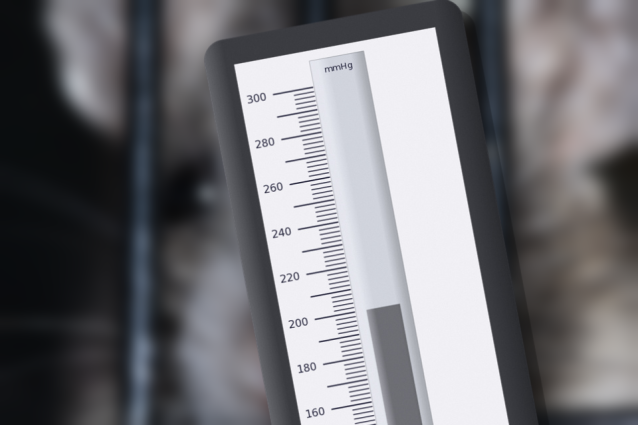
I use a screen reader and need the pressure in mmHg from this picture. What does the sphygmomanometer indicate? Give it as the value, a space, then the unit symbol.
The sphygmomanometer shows 200 mmHg
